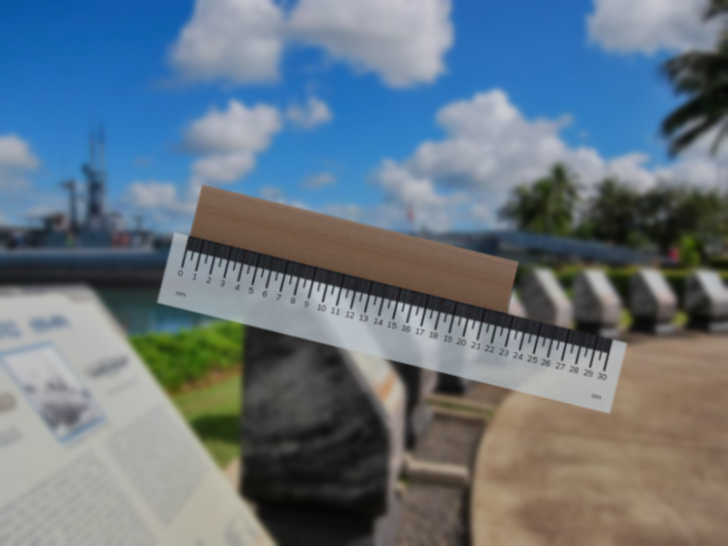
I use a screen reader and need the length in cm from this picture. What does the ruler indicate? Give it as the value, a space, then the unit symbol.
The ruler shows 22.5 cm
